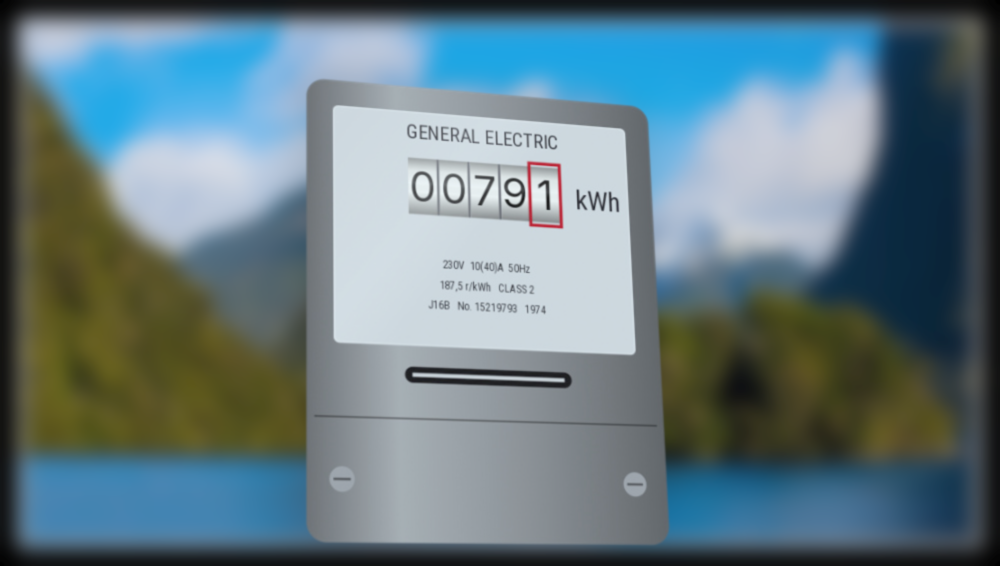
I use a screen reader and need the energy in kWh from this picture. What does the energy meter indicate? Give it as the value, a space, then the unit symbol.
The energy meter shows 79.1 kWh
